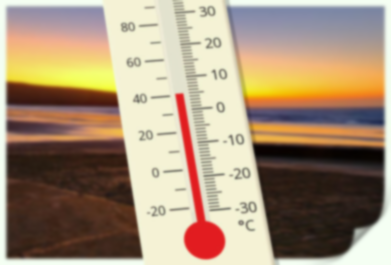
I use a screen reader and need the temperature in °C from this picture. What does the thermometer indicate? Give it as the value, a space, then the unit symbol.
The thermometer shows 5 °C
